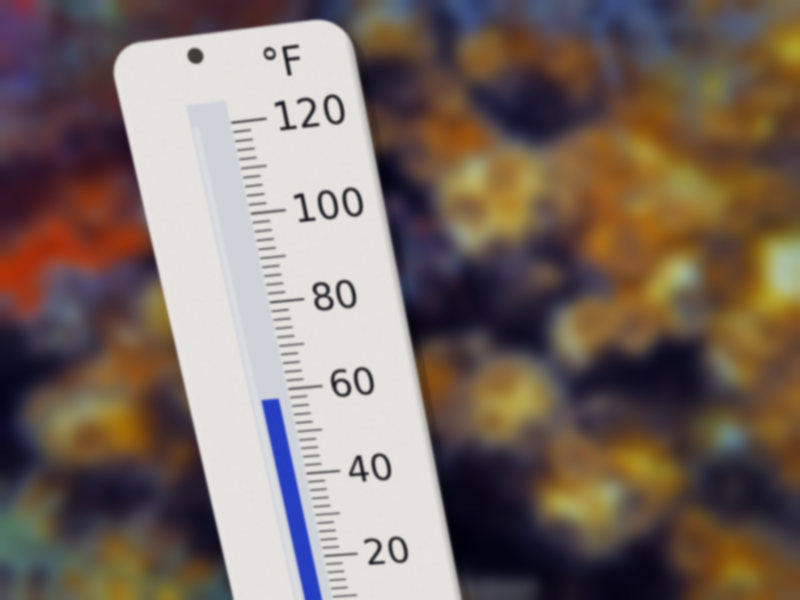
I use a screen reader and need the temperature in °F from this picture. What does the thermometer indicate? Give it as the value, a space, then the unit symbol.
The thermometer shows 58 °F
